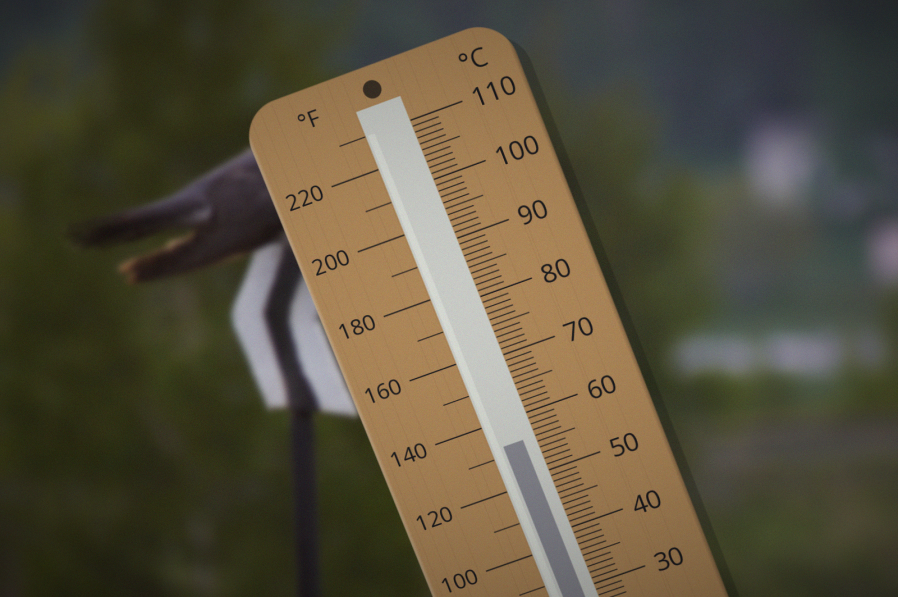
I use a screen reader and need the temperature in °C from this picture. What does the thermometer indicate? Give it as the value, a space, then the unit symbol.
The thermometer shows 56 °C
